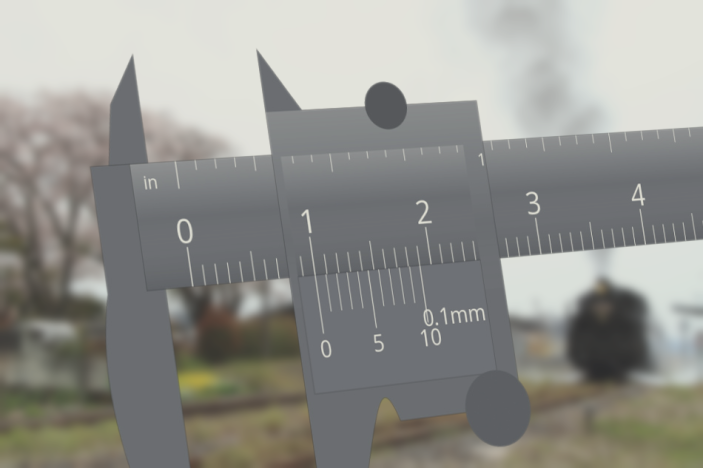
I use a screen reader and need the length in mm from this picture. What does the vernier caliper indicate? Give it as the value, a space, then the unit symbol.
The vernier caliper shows 10.0 mm
